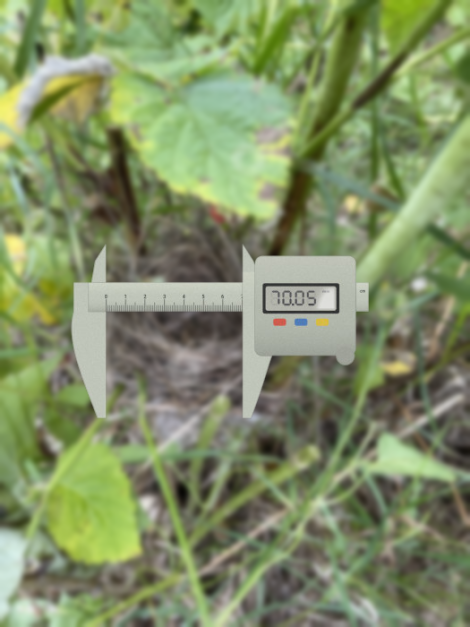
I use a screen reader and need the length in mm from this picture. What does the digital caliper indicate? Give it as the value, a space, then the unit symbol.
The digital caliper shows 70.05 mm
